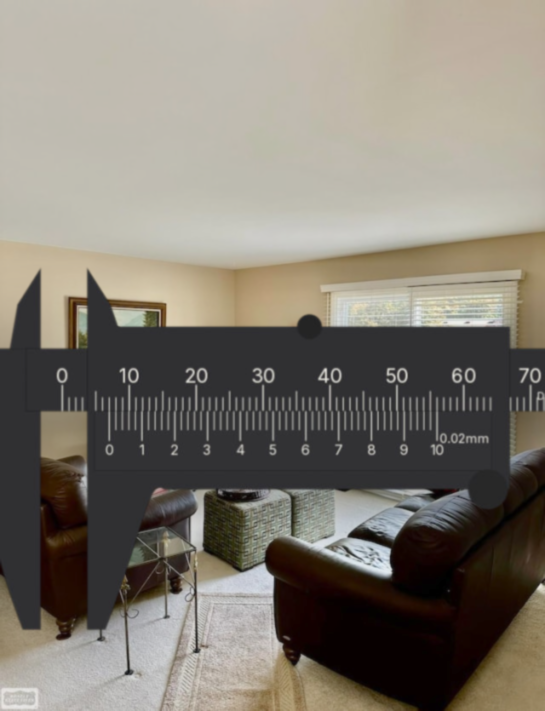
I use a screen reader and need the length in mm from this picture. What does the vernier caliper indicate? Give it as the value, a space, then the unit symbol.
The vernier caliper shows 7.0 mm
